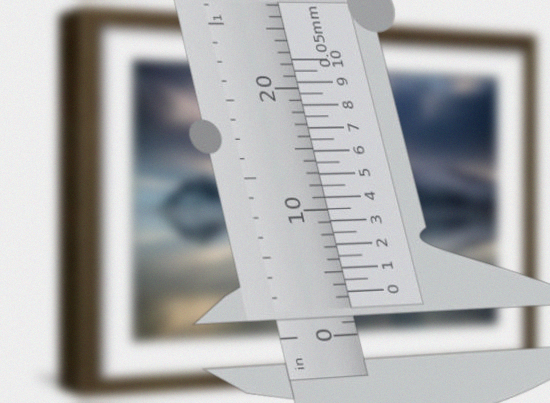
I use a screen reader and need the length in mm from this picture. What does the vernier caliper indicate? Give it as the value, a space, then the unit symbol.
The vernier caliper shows 3.4 mm
